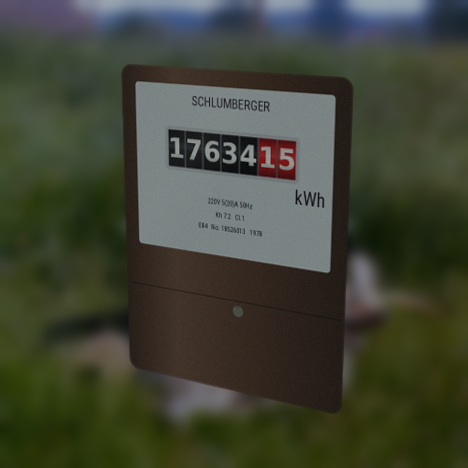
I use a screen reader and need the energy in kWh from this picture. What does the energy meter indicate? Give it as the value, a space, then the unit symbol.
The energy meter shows 17634.15 kWh
